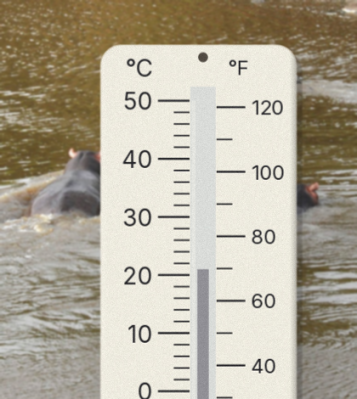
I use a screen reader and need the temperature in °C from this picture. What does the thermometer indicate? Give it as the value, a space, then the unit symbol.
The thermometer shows 21 °C
